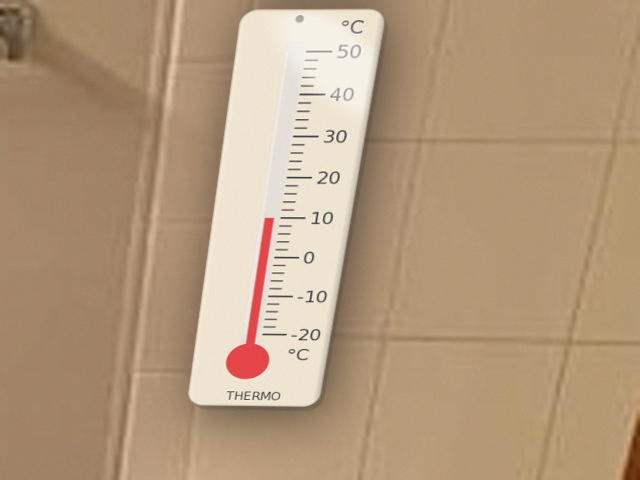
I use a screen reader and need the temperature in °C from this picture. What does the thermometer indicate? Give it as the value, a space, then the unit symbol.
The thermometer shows 10 °C
